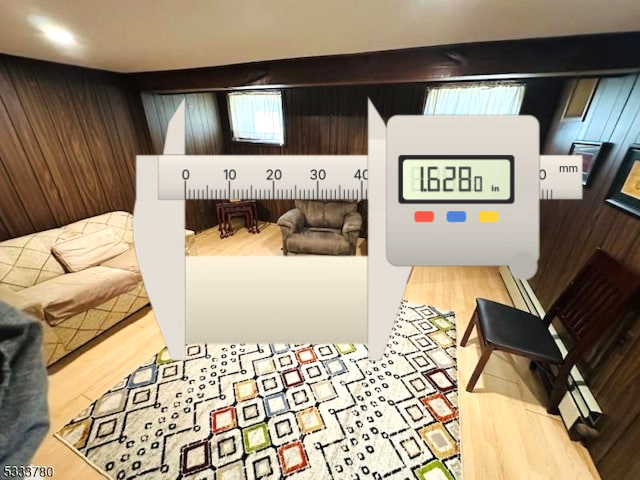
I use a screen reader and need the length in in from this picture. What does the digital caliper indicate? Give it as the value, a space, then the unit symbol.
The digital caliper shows 1.6280 in
